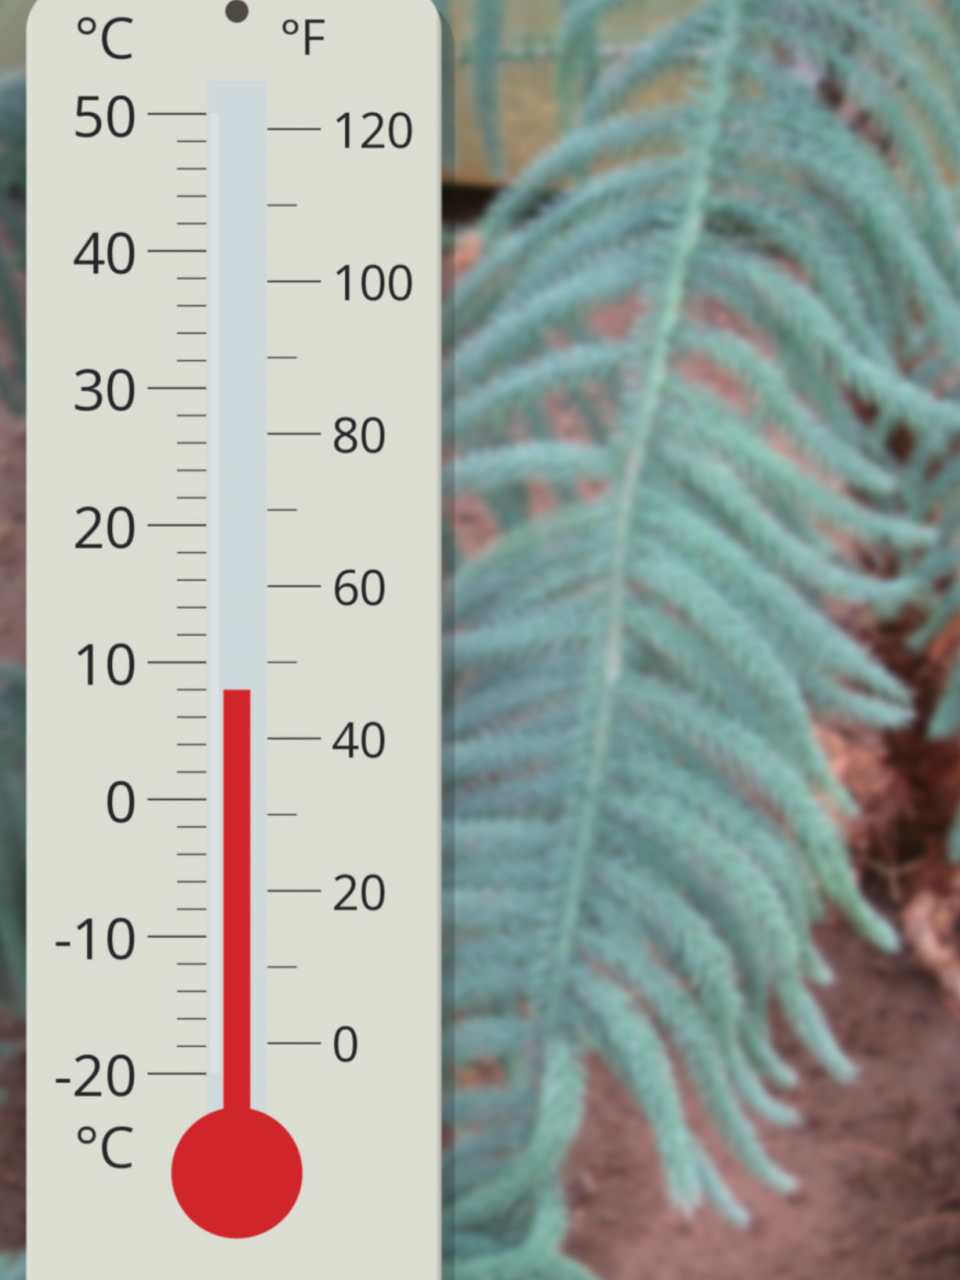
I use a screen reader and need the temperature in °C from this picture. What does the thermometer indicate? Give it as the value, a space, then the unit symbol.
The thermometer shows 8 °C
